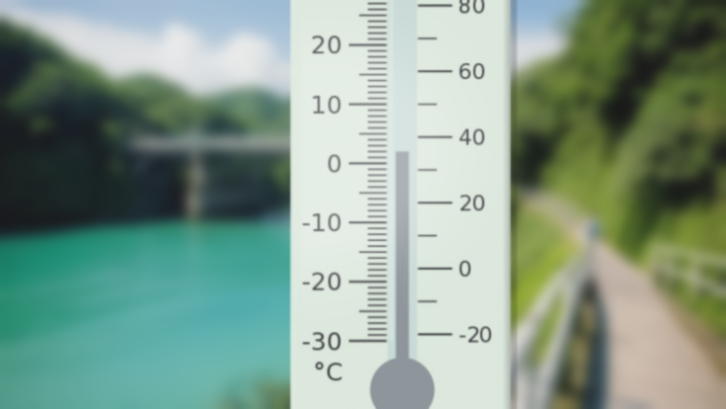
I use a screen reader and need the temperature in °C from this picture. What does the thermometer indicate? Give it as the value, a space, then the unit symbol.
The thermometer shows 2 °C
